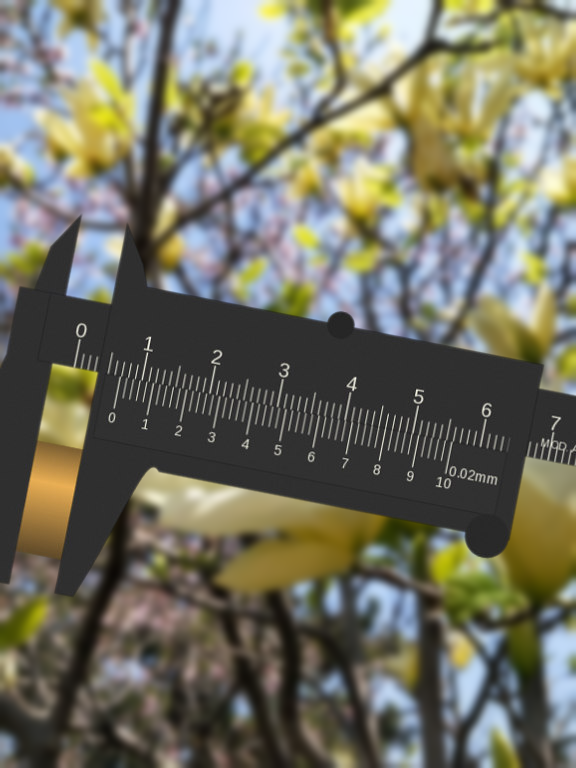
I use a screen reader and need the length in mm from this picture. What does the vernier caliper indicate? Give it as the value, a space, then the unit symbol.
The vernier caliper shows 6.8 mm
